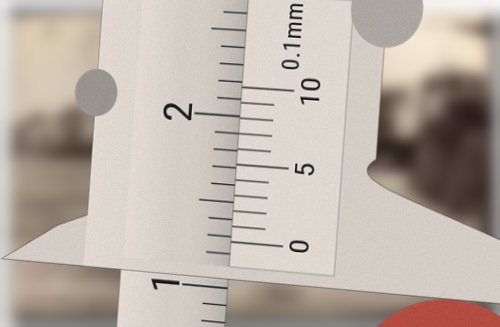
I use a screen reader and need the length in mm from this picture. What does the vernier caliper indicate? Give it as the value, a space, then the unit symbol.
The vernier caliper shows 12.7 mm
